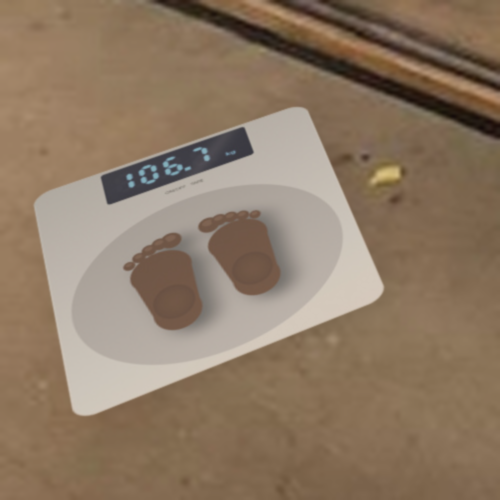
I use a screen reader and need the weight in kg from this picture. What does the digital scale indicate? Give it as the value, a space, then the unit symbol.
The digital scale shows 106.7 kg
